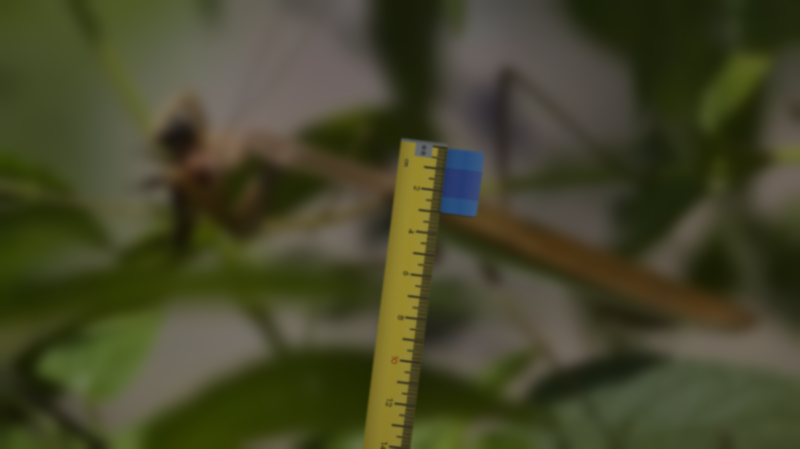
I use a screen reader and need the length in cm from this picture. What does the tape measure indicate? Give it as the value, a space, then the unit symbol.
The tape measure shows 3 cm
